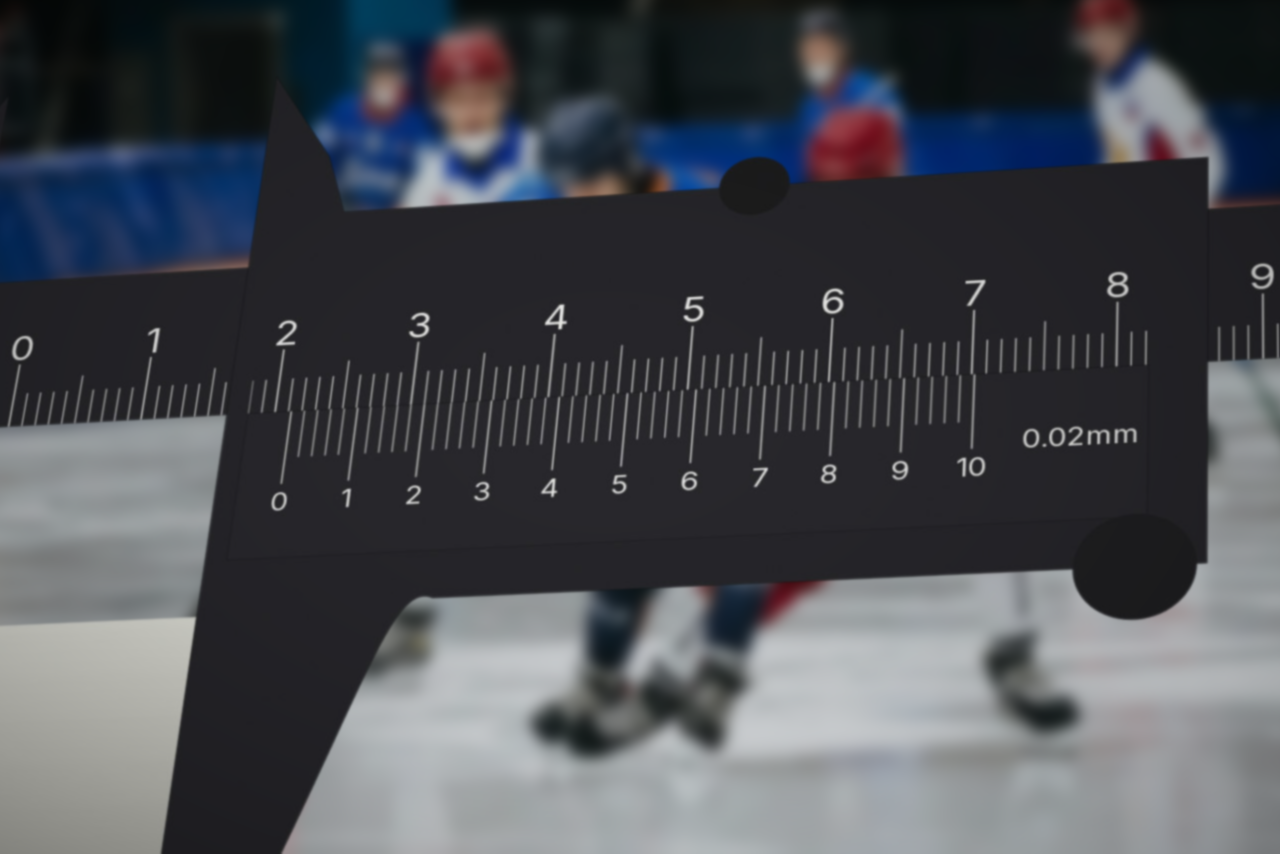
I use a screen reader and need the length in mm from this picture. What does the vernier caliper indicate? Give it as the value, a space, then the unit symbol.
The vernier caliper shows 21.2 mm
